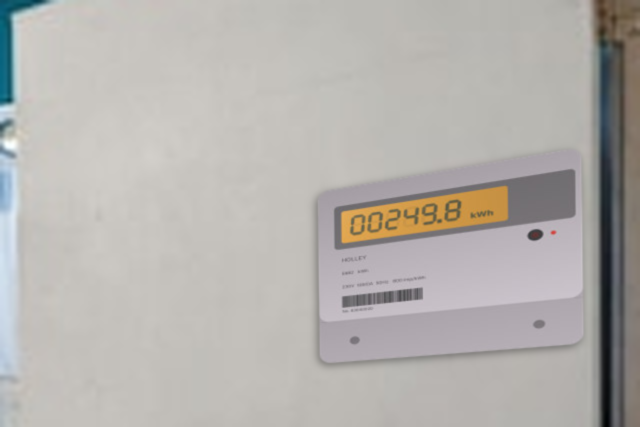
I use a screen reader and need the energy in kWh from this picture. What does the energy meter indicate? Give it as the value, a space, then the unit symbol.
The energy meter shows 249.8 kWh
